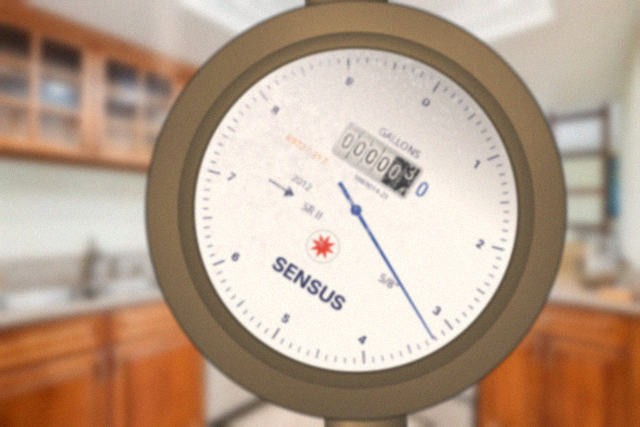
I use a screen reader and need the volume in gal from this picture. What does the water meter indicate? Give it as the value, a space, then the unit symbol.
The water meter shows 33.2 gal
